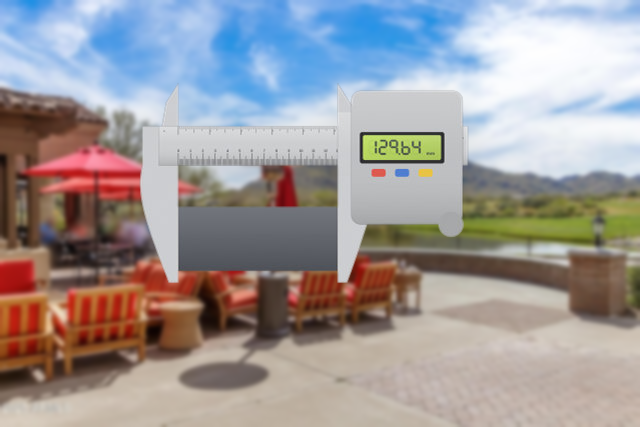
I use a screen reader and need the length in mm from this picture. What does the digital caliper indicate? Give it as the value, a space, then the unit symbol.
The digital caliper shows 129.64 mm
